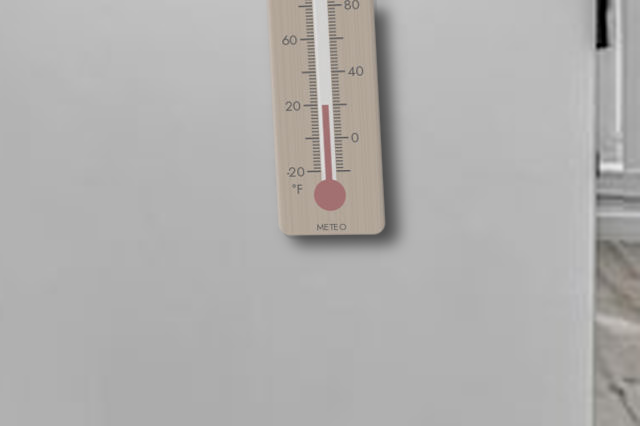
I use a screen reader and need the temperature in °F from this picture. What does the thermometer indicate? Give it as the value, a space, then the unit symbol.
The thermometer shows 20 °F
